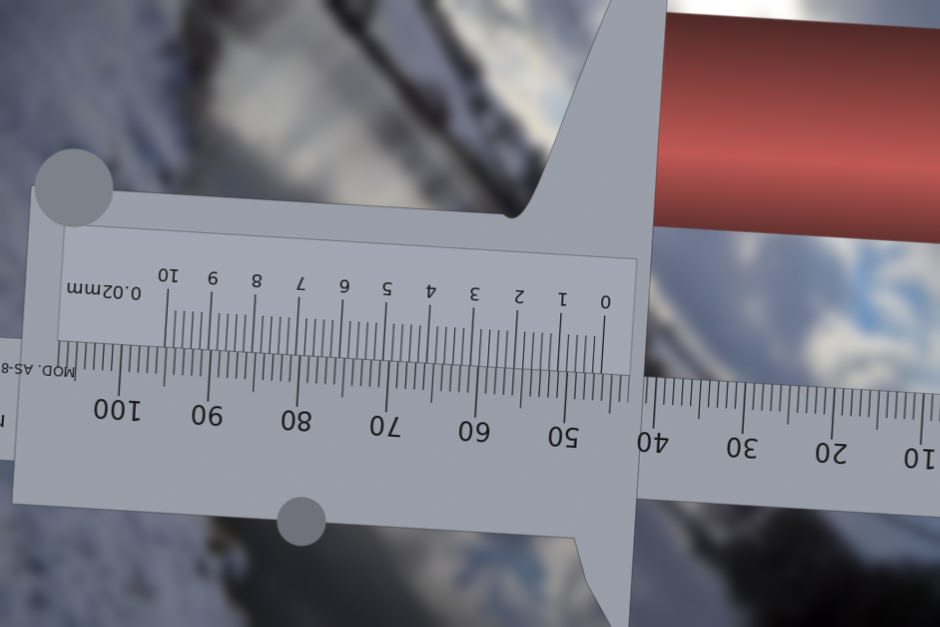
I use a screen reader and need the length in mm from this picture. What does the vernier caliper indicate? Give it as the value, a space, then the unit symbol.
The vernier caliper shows 46.2 mm
